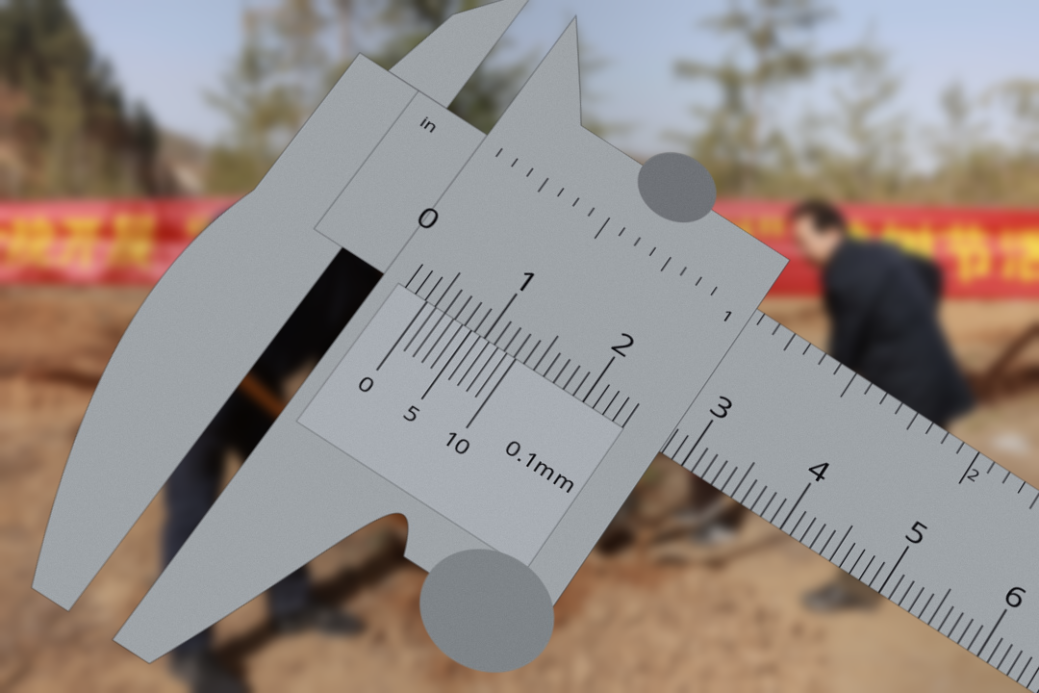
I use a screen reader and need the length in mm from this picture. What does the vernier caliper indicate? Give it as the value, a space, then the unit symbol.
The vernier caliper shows 4.2 mm
